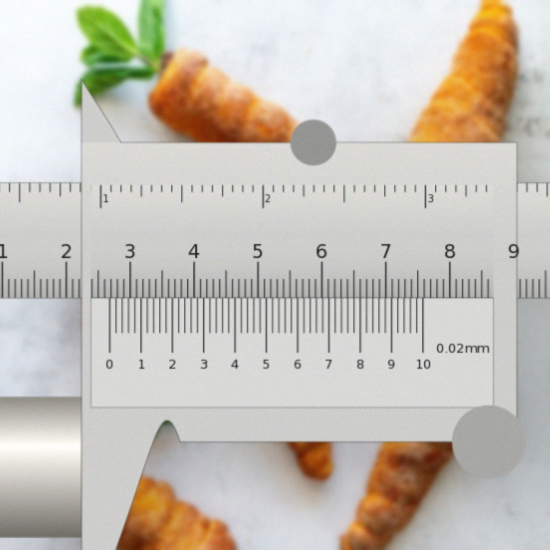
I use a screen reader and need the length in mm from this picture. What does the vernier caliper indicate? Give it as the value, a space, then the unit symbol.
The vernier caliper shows 26.8 mm
